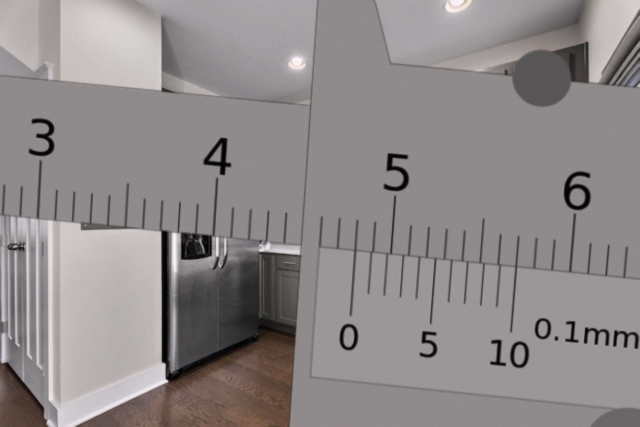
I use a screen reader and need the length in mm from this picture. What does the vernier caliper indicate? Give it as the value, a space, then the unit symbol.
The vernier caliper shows 48.0 mm
